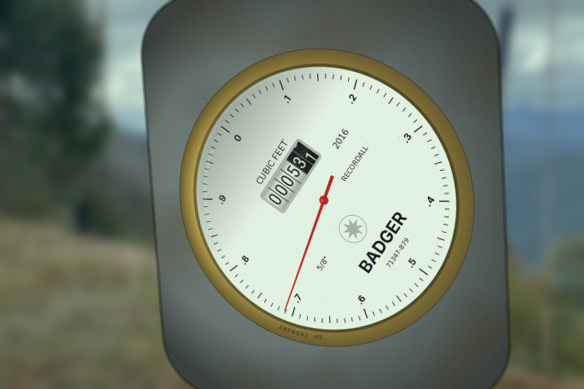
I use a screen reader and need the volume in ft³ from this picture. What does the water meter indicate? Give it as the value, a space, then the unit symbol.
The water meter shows 530.71 ft³
